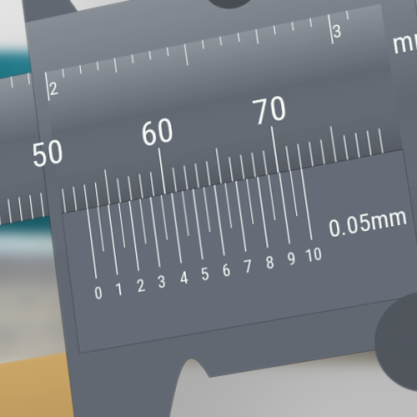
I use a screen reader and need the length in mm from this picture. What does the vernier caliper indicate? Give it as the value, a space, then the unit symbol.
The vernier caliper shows 53.0 mm
